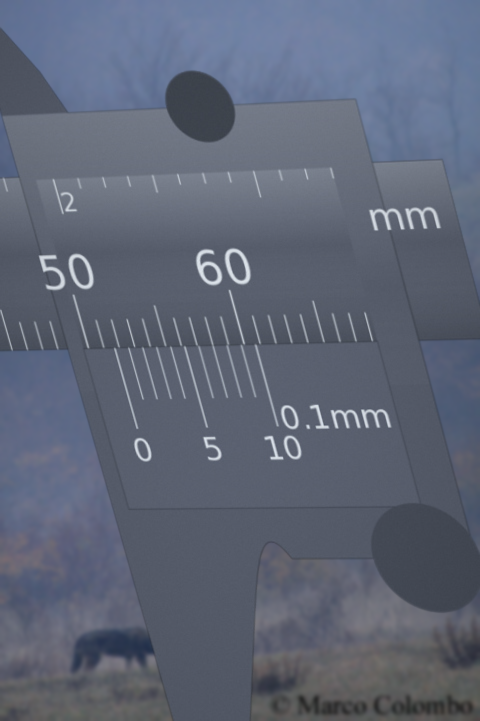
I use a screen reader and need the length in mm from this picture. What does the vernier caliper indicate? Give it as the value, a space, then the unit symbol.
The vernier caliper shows 51.7 mm
